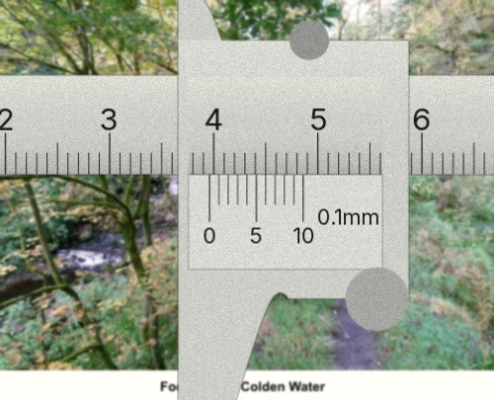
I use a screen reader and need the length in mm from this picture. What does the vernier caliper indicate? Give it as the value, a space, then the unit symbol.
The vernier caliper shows 39.6 mm
